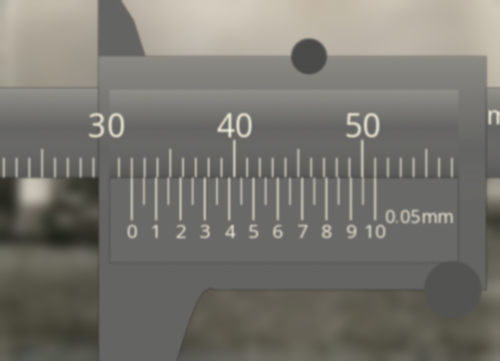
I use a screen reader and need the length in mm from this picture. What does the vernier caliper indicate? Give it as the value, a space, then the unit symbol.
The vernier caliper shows 32.0 mm
